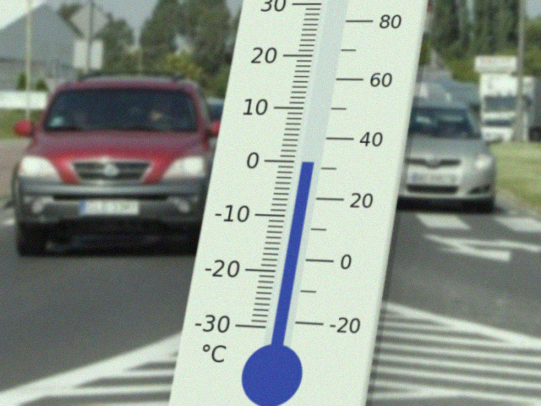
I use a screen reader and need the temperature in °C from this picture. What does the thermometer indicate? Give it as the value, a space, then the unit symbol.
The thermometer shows 0 °C
